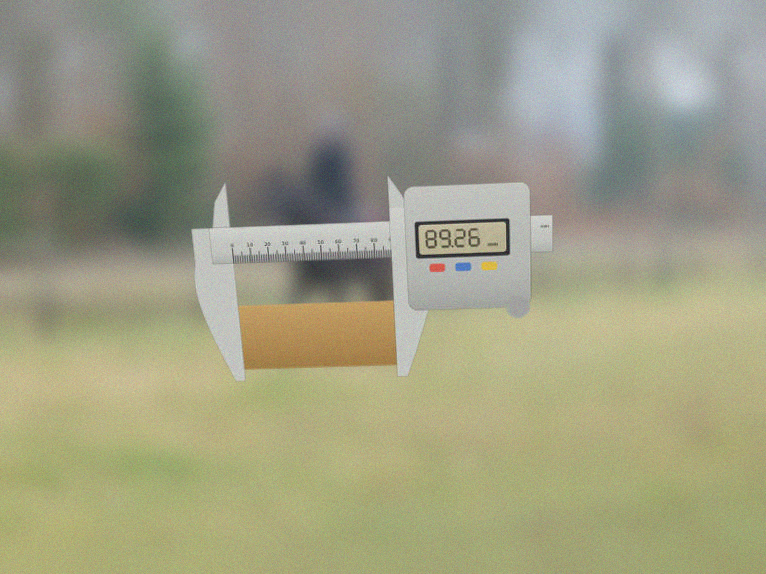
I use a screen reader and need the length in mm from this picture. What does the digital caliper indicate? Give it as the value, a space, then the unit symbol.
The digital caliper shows 89.26 mm
